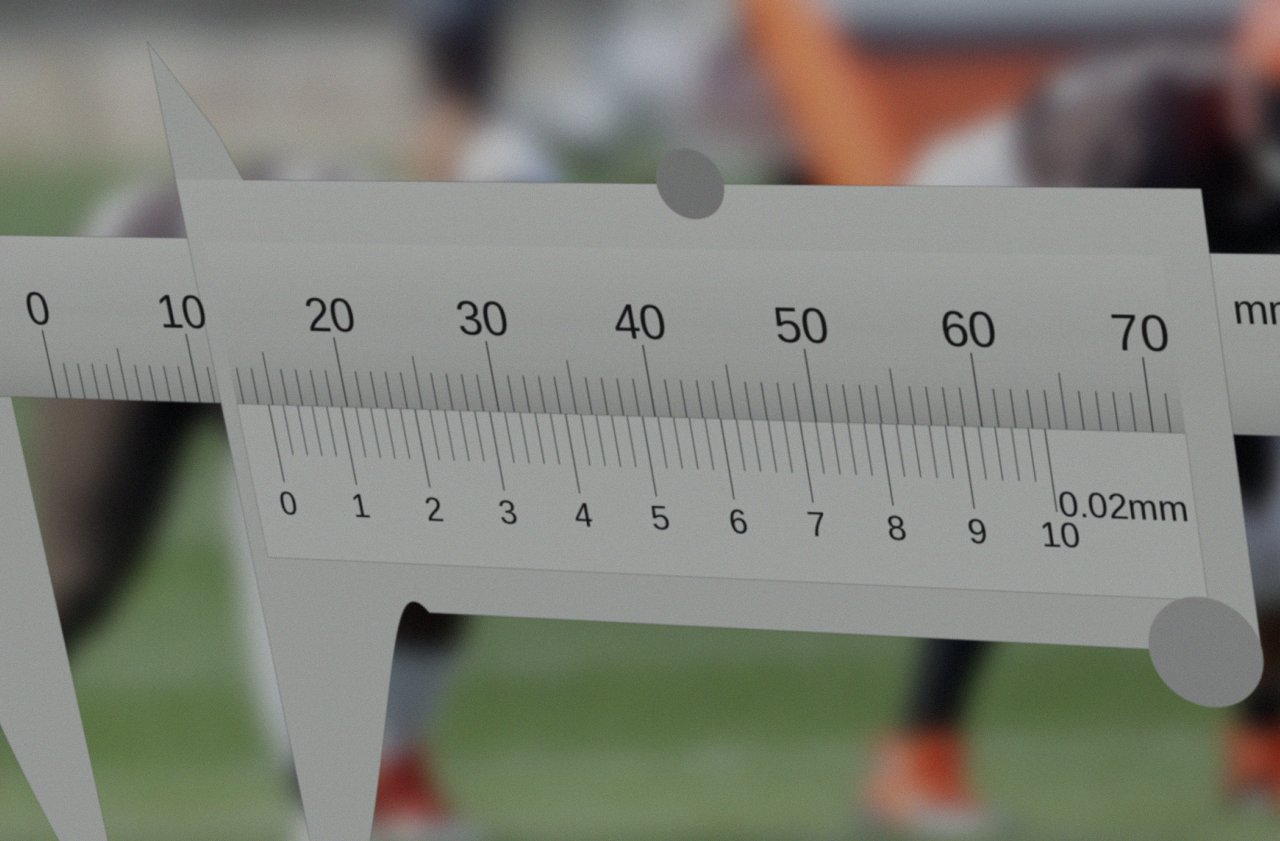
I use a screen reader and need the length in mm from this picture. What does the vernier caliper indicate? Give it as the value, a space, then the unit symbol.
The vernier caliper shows 14.7 mm
